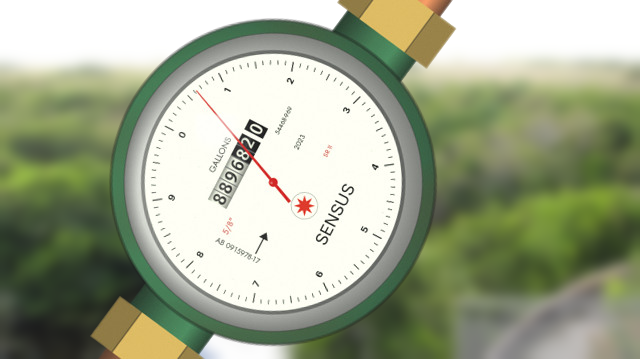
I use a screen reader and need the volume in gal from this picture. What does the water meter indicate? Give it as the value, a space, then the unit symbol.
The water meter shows 8896820.6 gal
